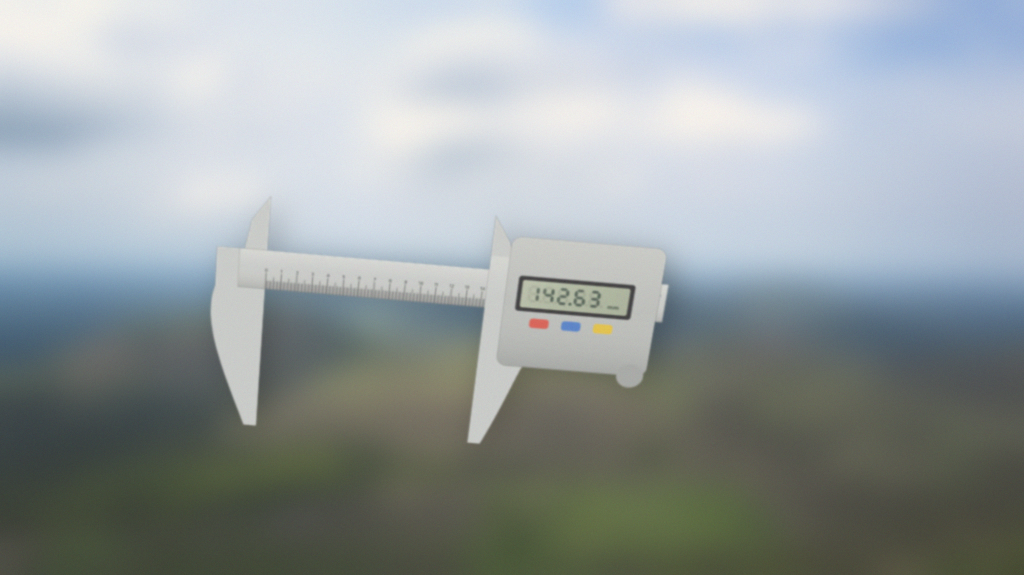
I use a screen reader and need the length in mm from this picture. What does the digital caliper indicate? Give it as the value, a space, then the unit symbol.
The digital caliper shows 142.63 mm
